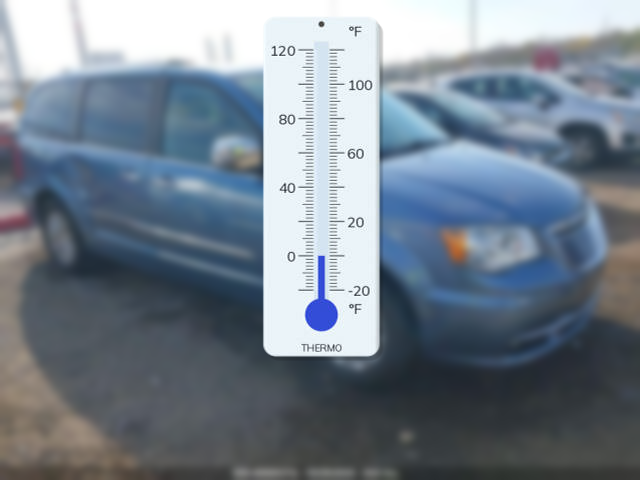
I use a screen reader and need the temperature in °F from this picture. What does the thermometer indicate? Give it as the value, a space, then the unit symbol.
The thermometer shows 0 °F
